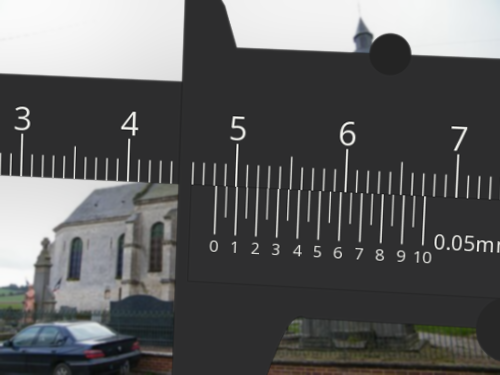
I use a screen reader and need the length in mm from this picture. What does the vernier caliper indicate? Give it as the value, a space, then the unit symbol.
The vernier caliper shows 48.2 mm
